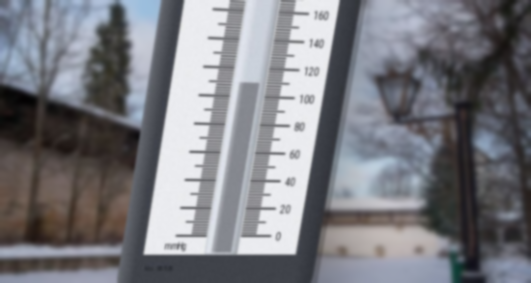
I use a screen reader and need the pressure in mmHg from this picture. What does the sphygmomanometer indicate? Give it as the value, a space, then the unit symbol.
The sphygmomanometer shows 110 mmHg
